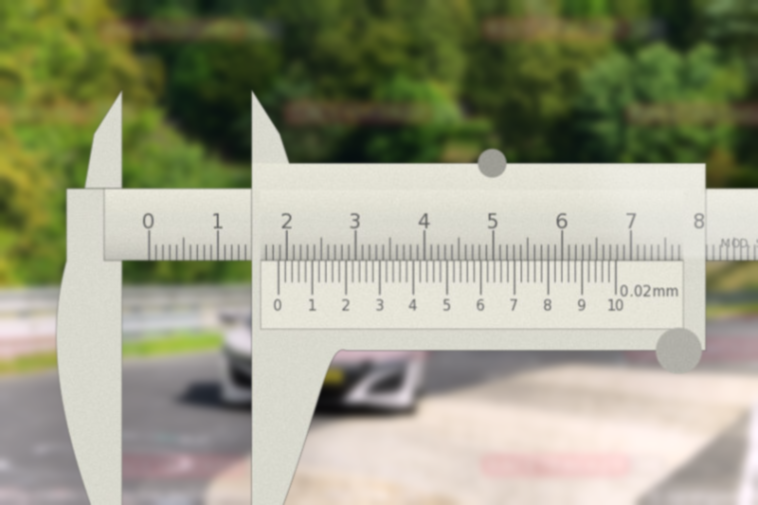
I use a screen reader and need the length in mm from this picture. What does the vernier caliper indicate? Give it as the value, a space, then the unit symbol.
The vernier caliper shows 18.8 mm
